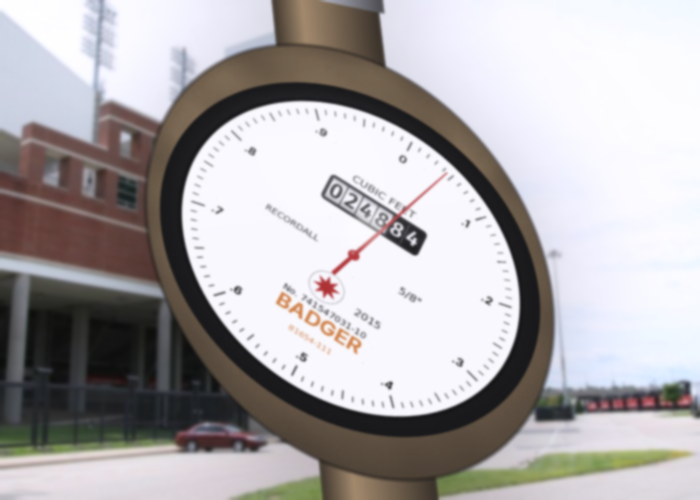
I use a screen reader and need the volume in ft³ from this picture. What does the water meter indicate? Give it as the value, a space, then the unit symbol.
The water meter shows 24884.04 ft³
